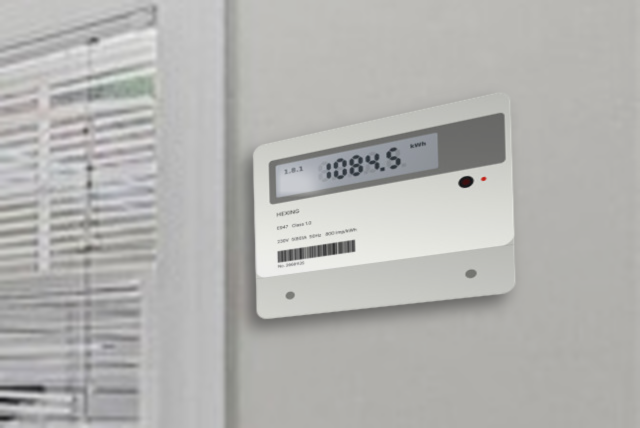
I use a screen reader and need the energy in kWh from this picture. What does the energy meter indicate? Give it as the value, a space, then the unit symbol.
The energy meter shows 1084.5 kWh
